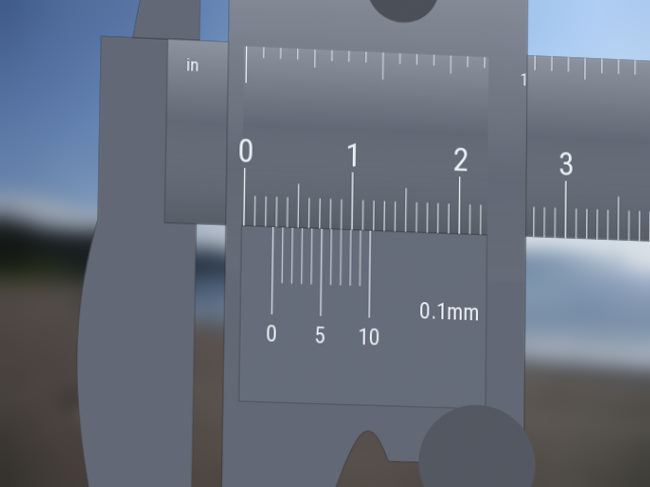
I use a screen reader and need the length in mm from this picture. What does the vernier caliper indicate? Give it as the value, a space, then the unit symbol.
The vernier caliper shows 2.7 mm
